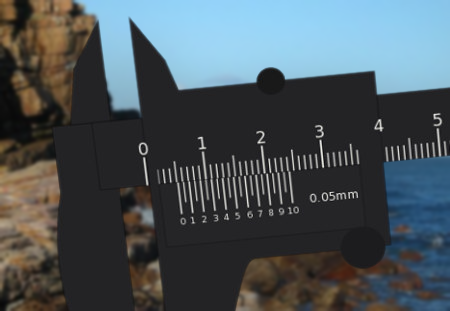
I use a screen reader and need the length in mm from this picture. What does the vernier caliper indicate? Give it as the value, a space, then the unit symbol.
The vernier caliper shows 5.2 mm
